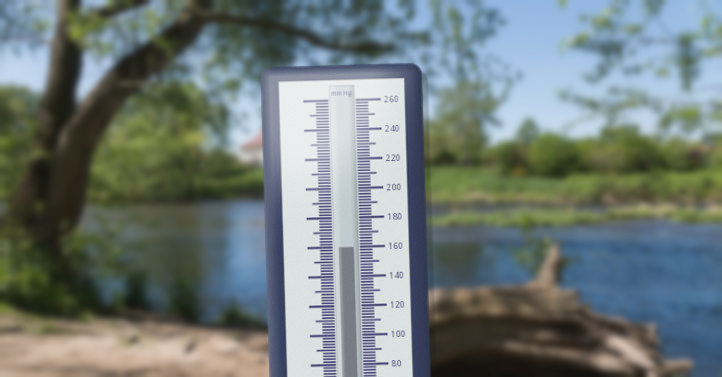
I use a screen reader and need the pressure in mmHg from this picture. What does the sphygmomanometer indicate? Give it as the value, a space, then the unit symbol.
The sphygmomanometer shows 160 mmHg
